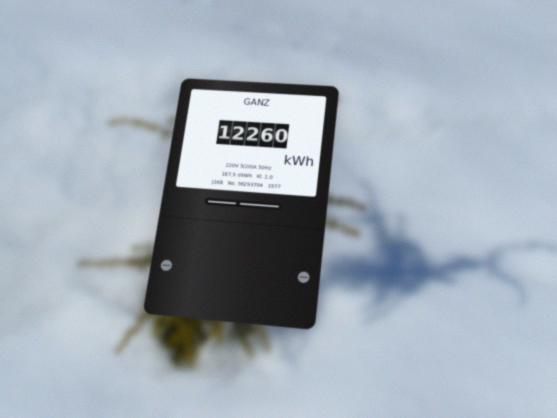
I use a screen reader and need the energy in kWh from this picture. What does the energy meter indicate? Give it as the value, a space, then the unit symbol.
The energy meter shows 12260 kWh
